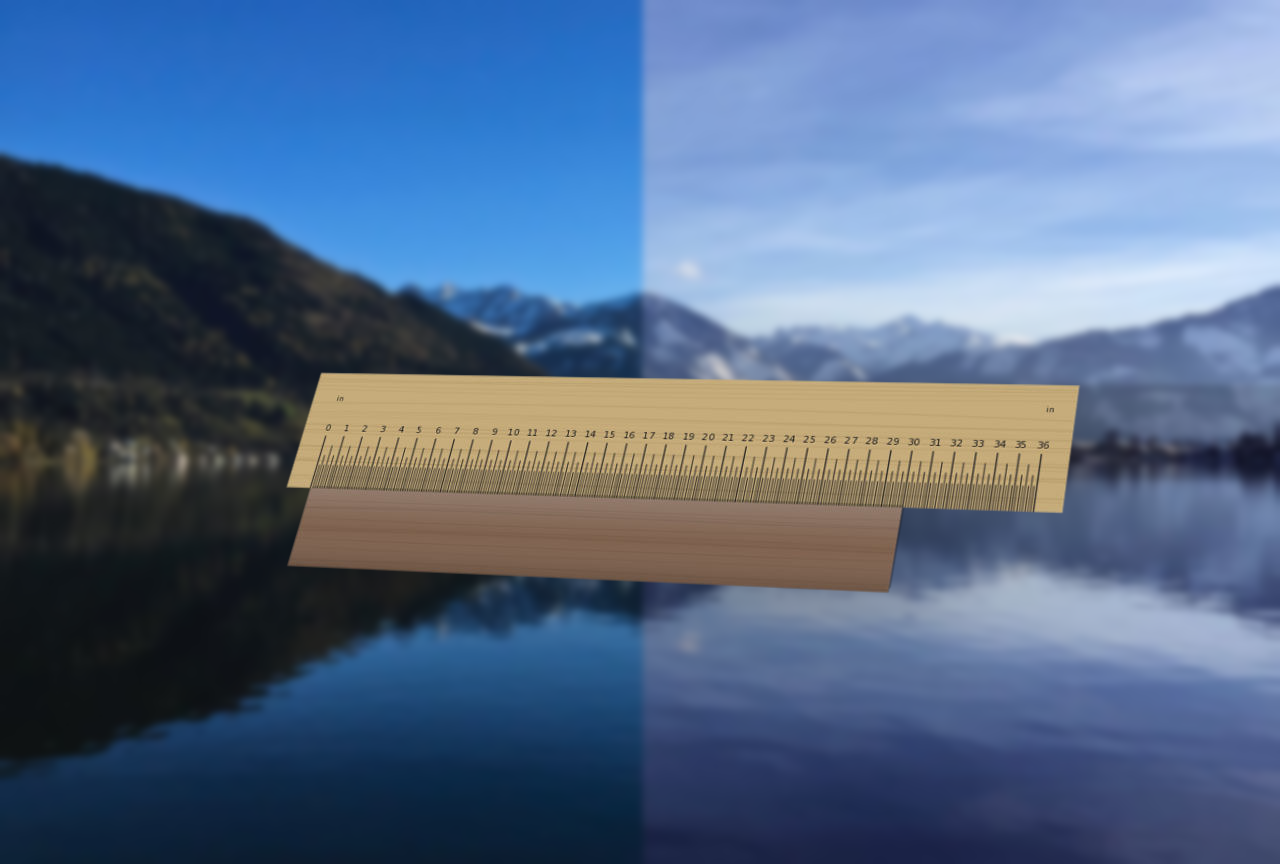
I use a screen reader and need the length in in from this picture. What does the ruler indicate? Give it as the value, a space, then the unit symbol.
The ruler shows 30 in
